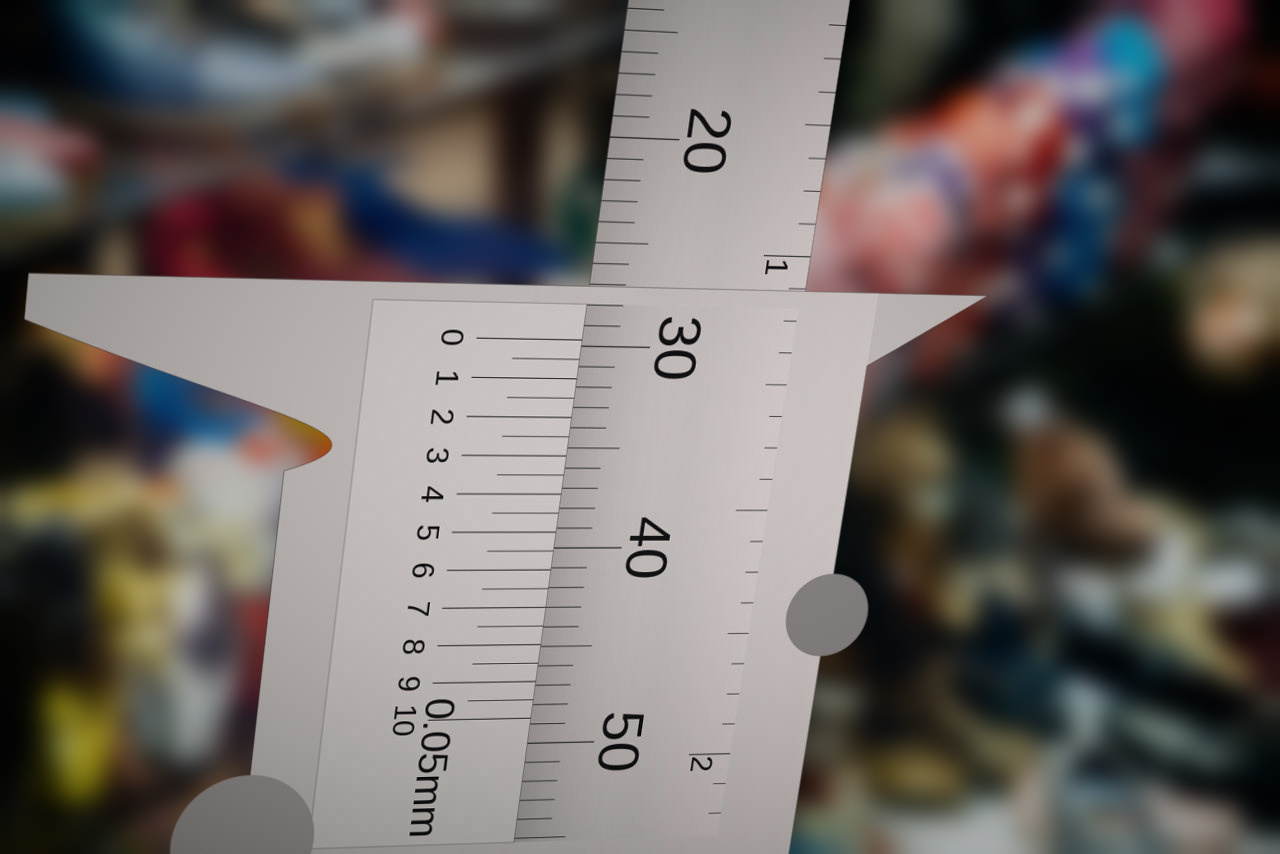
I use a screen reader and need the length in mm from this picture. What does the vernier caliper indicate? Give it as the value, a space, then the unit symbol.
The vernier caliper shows 29.7 mm
